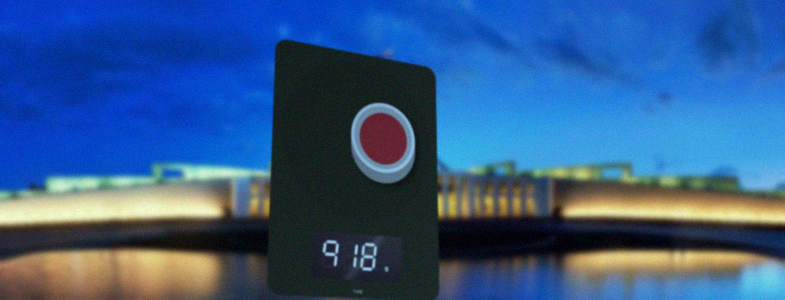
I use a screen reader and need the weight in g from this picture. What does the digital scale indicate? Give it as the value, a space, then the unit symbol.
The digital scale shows 918 g
